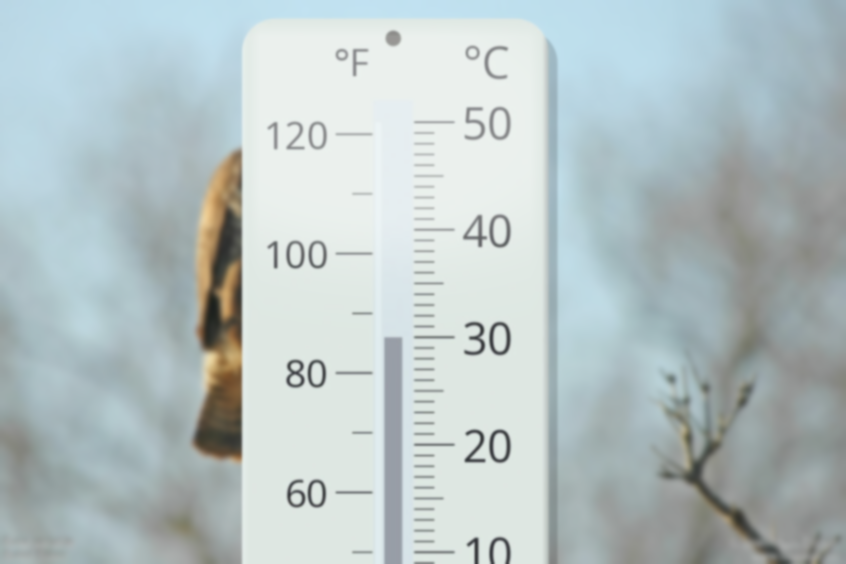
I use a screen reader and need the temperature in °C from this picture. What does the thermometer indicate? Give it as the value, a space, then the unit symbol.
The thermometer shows 30 °C
